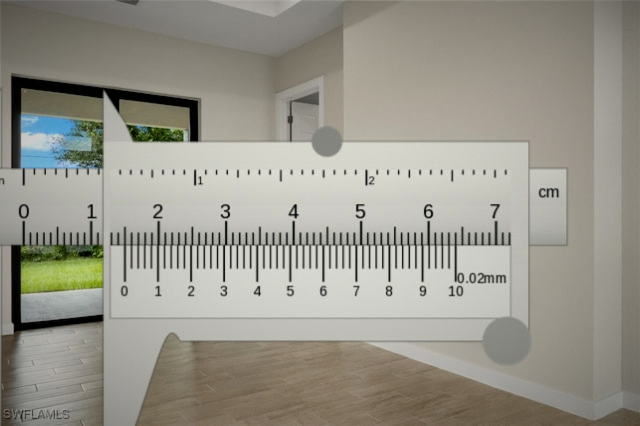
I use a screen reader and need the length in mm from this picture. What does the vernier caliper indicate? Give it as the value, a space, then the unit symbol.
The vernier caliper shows 15.0 mm
